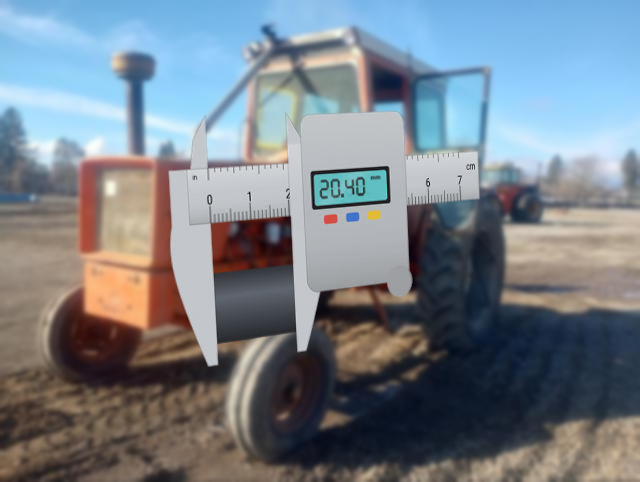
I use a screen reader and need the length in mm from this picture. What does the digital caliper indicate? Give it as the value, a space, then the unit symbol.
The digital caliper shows 20.40 mm
